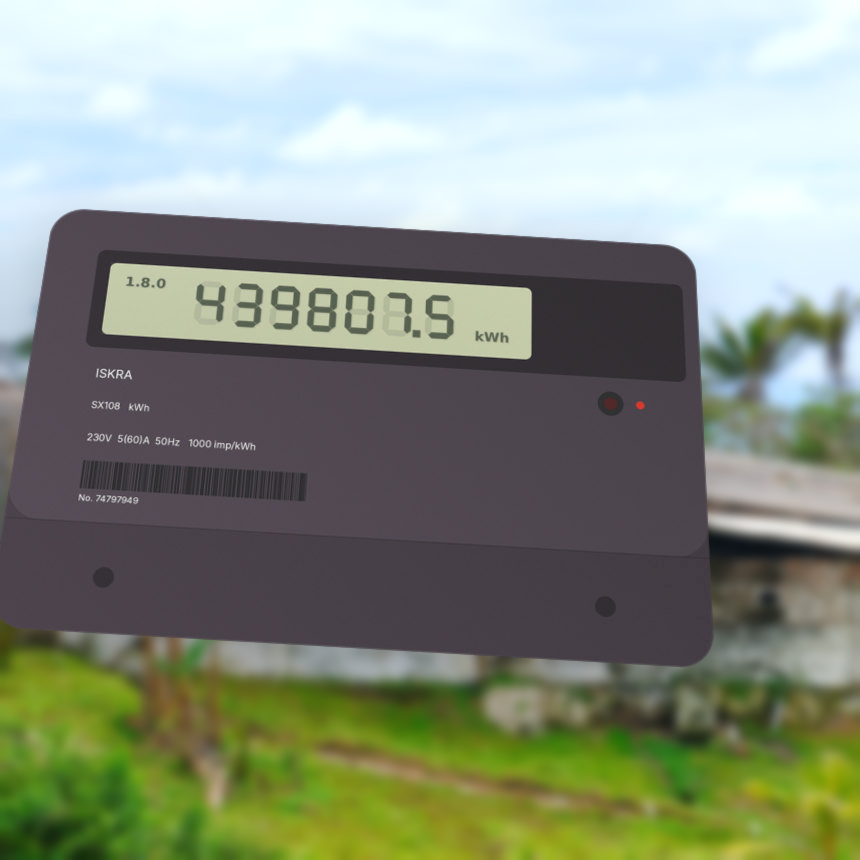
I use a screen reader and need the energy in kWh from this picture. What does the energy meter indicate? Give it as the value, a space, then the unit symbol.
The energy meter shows 439807.5 kWh
